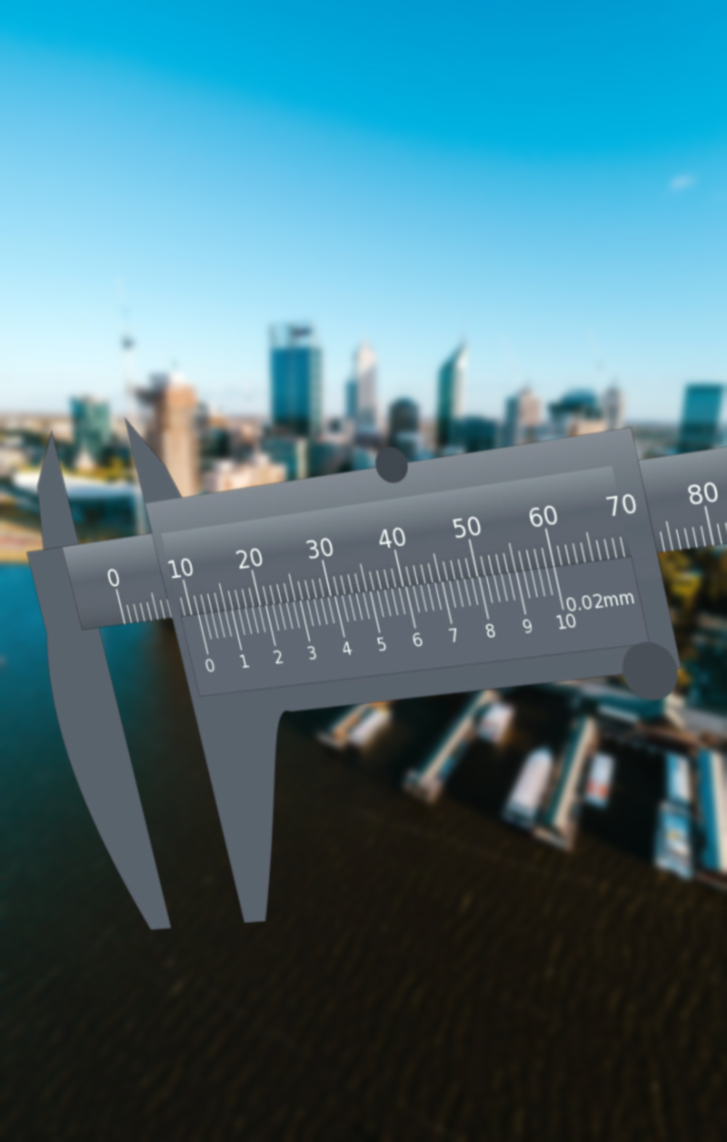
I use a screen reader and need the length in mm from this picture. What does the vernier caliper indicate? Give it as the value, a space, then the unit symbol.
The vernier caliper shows 11.0 mm
